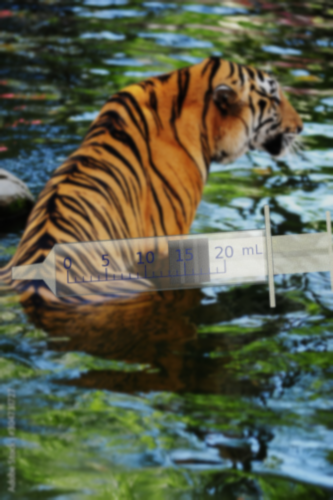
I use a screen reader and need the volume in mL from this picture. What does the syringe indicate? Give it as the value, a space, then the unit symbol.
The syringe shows 13 mL
